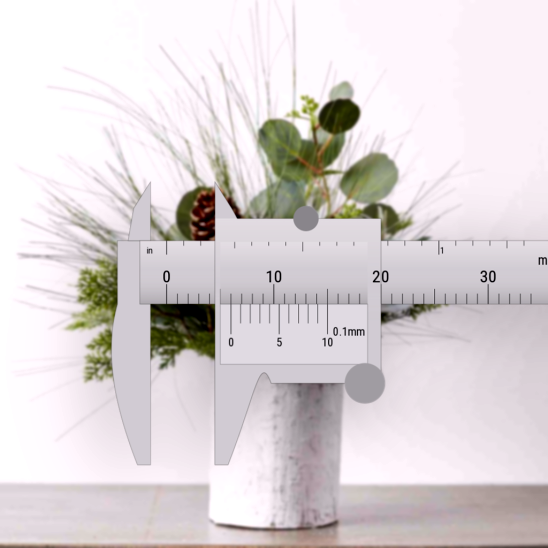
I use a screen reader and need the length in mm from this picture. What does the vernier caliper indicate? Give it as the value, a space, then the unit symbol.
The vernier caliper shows 6.0 mm
